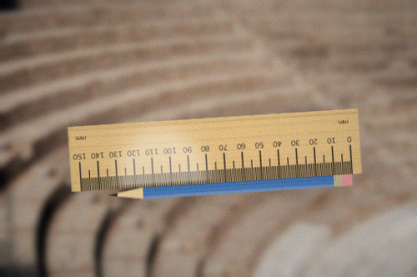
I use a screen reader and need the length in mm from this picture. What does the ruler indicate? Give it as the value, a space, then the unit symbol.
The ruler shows 135 mm
